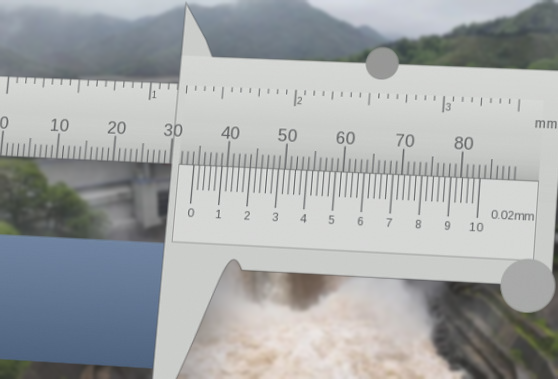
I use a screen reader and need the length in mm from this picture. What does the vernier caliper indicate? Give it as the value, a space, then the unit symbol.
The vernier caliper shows 34.2 mm
